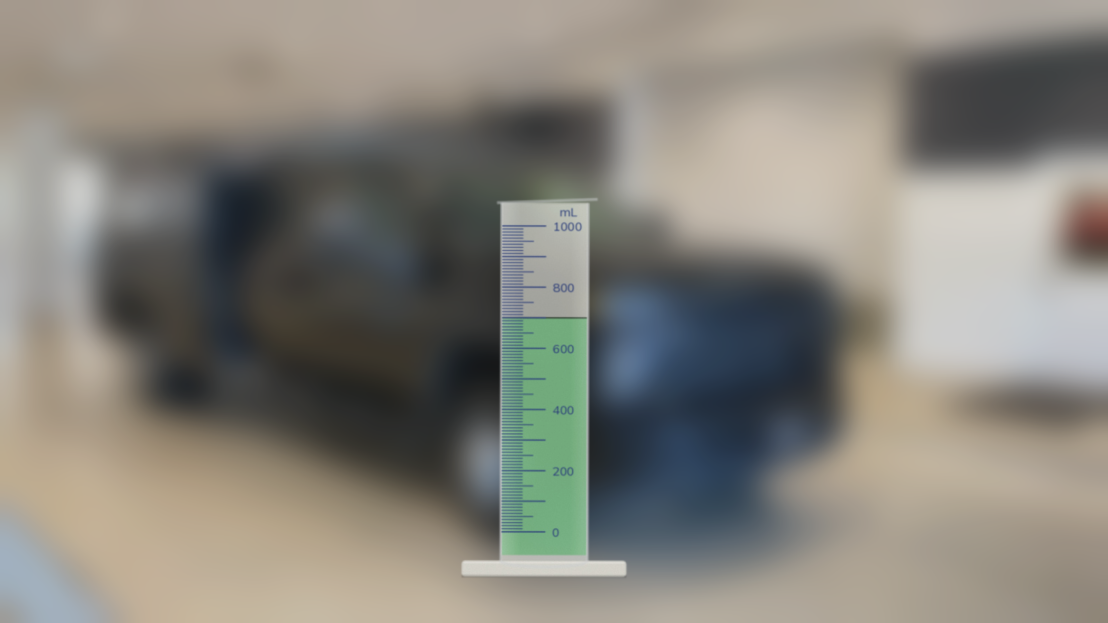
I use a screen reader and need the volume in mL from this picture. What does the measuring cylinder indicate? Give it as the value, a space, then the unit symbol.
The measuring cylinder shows 700 mL
